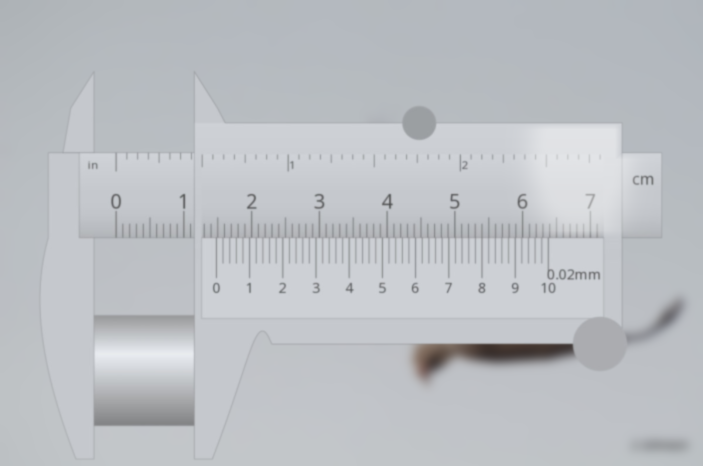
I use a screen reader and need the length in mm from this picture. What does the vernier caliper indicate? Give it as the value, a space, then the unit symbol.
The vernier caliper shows 14.8 mm
